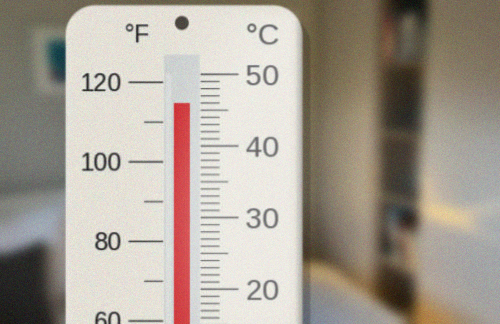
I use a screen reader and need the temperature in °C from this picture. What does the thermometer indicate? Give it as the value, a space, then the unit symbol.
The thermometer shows 46 °C
